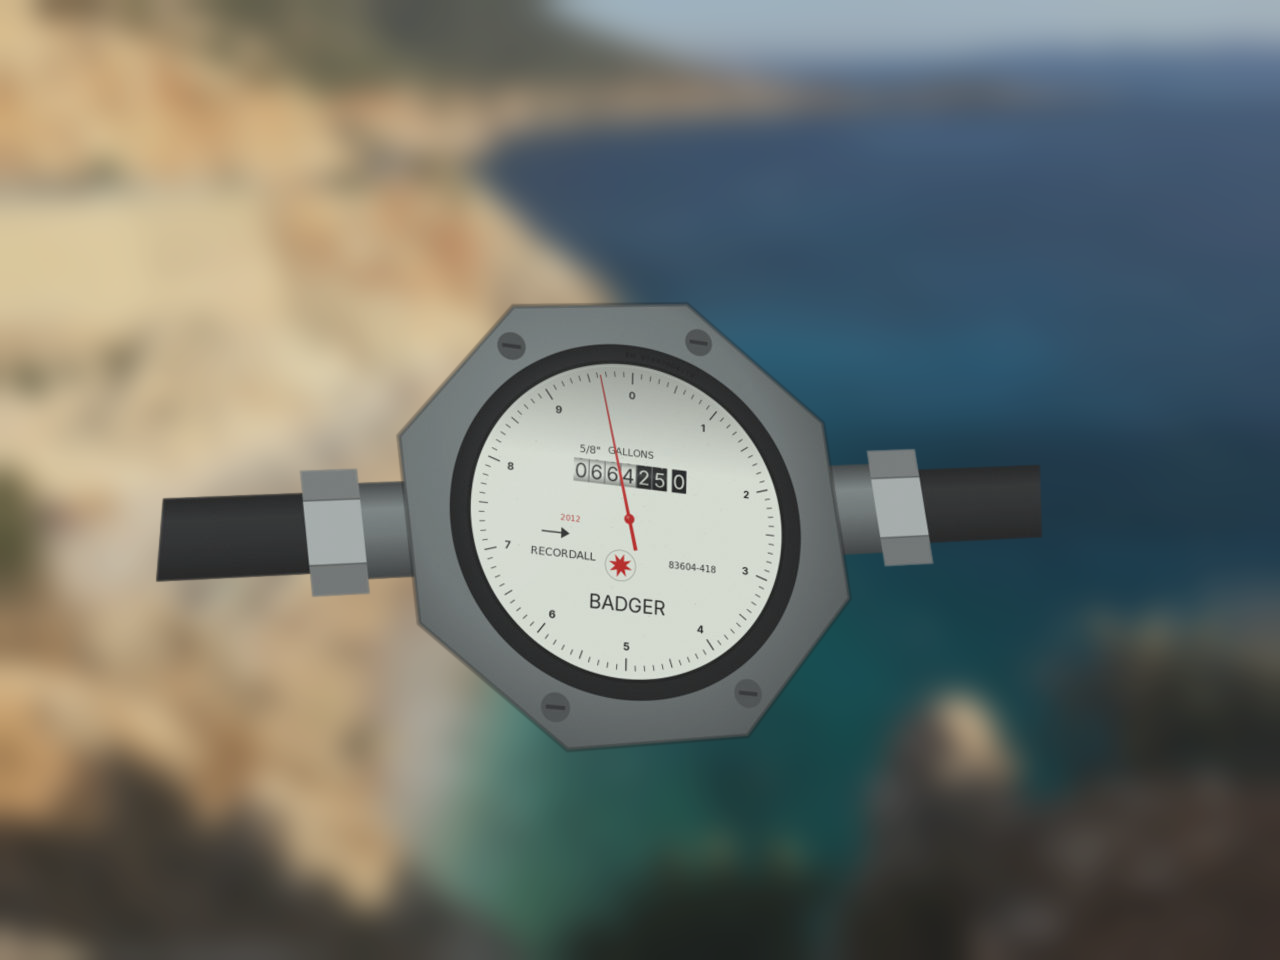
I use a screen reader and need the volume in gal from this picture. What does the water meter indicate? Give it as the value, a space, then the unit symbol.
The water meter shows 664249.6 gal
